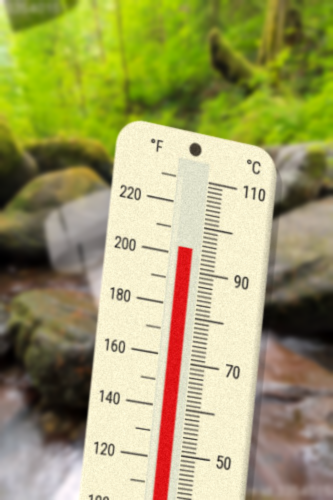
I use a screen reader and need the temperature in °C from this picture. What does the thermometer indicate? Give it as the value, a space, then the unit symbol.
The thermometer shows 95 °C
